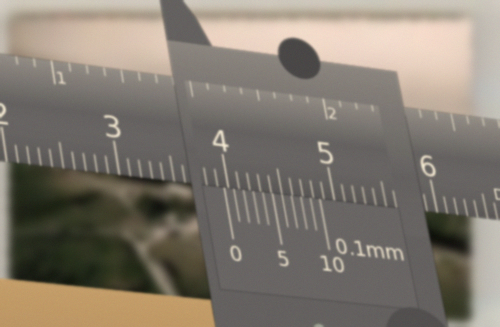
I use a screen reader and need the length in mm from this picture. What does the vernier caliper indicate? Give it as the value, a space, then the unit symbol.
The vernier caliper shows 39.6 mm
